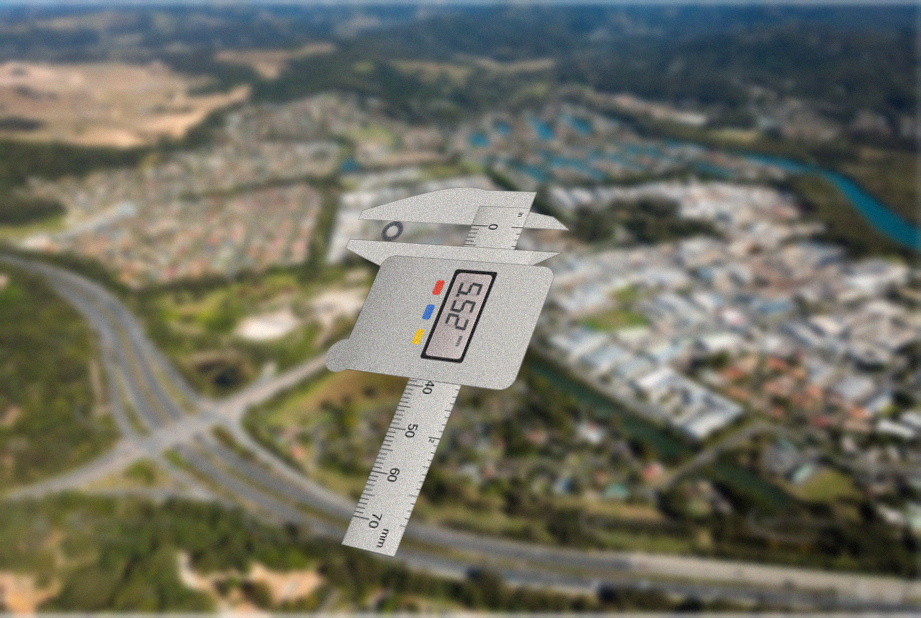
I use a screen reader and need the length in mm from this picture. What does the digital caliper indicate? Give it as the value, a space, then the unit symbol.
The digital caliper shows 5.52 mm
